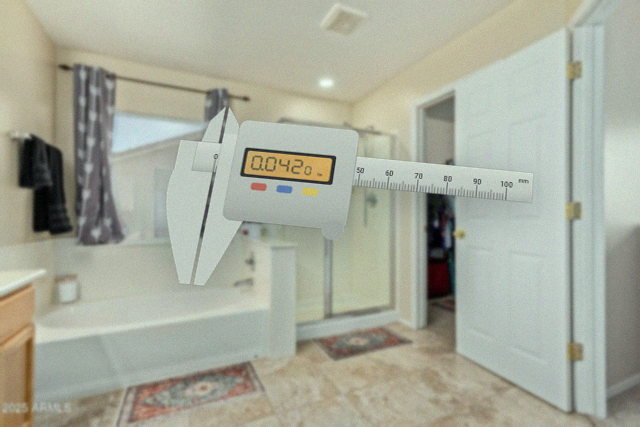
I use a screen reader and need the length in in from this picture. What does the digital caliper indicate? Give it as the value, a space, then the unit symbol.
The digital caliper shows 0.0420 in
